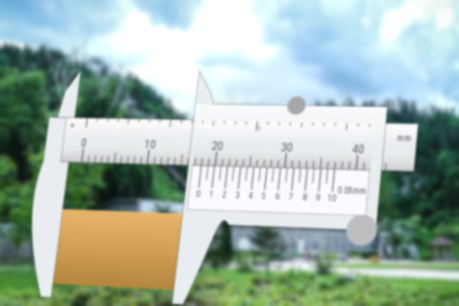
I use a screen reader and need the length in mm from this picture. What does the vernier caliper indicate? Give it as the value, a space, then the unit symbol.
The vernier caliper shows 18.0 mm
